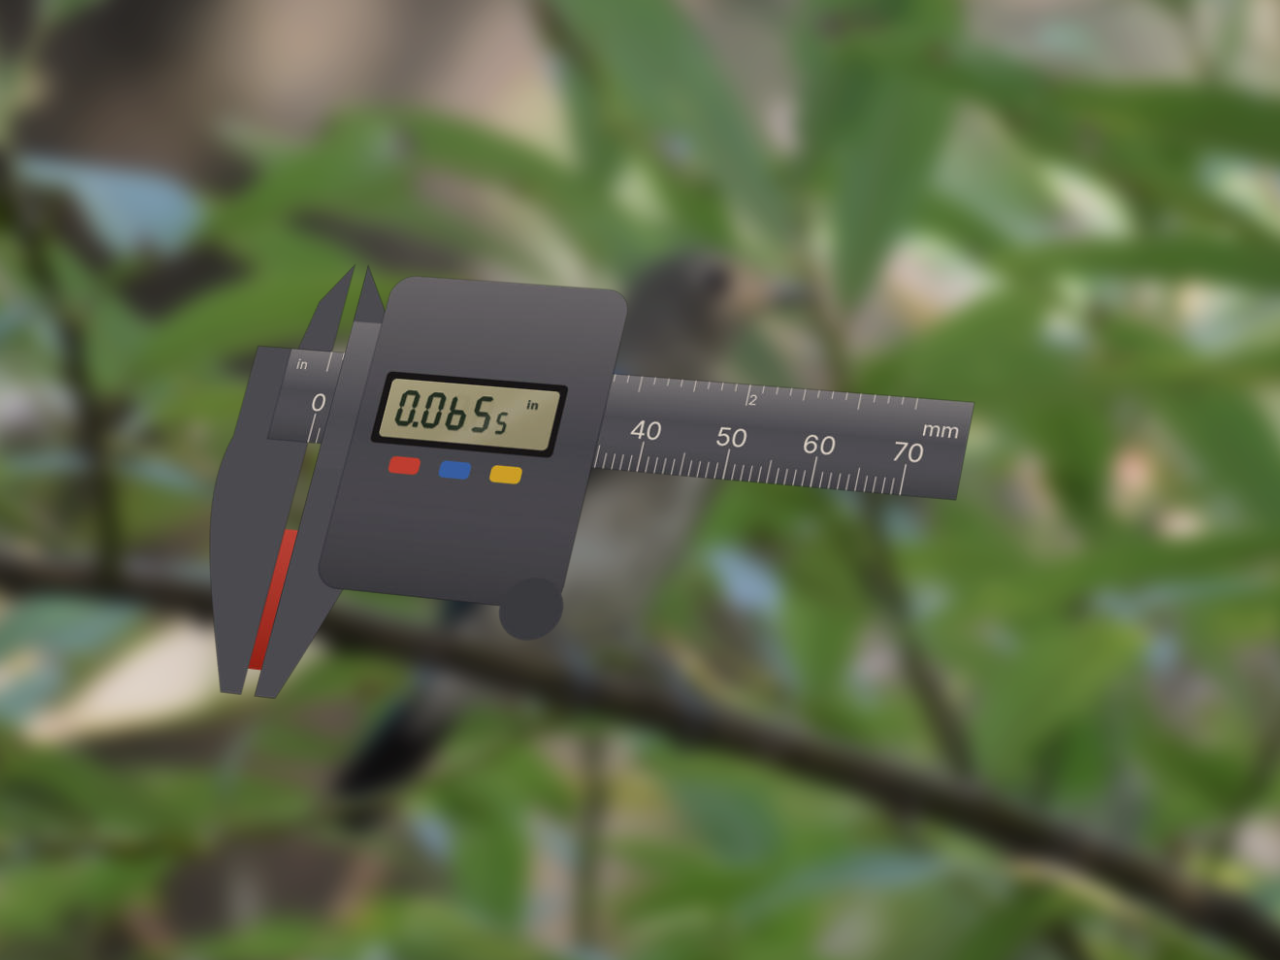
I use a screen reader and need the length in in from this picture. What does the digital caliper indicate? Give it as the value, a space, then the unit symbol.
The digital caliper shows 0.0655 in
